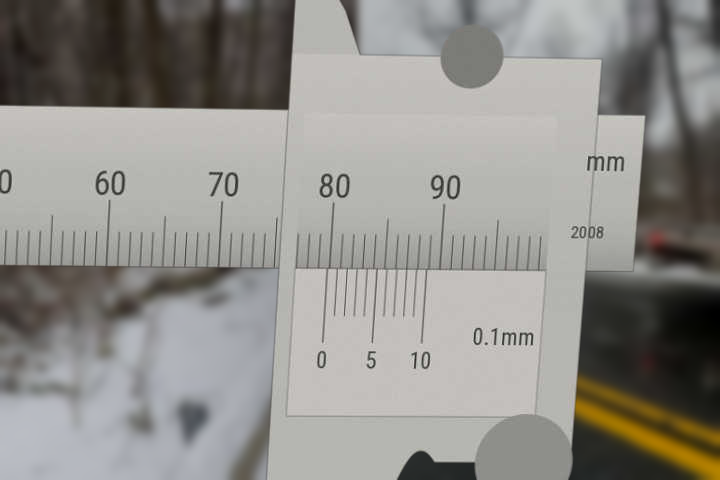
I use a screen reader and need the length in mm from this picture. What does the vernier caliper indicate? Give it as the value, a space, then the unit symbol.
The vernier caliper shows 79.8 mm
